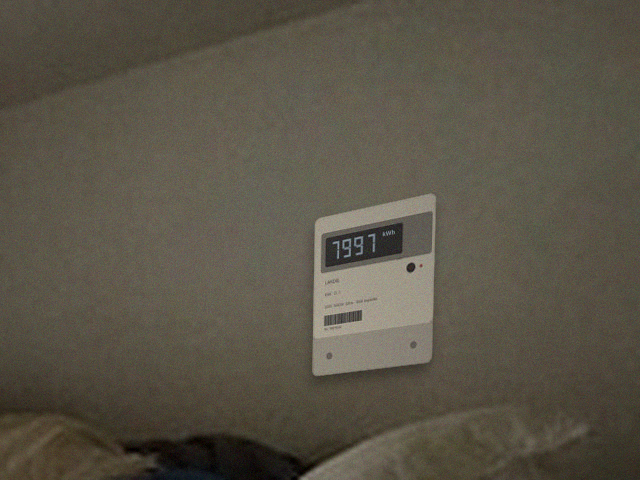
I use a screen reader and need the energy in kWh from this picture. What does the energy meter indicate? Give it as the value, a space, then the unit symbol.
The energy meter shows 7997 kWh
